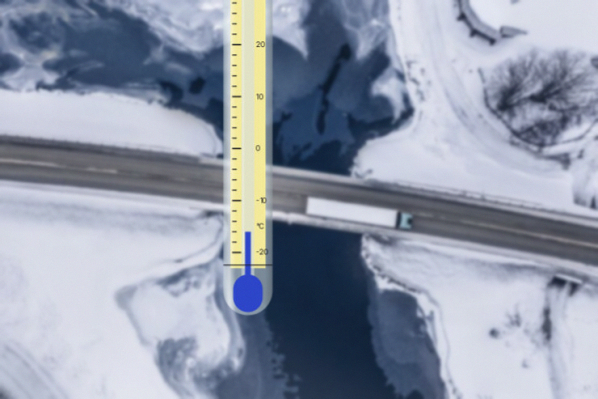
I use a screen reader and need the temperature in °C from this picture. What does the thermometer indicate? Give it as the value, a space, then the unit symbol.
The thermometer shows -16 °C
